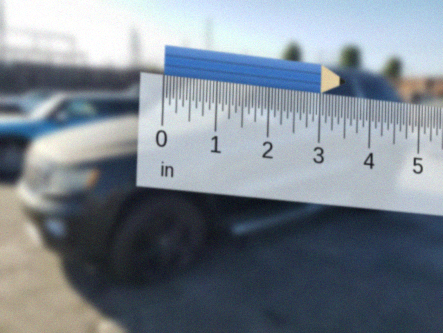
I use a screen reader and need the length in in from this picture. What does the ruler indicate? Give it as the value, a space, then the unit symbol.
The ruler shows 3.5 in
